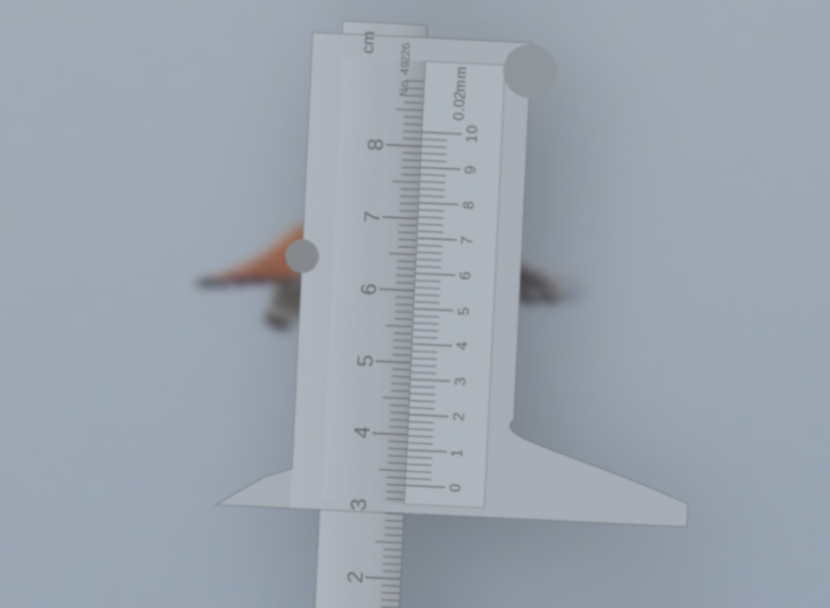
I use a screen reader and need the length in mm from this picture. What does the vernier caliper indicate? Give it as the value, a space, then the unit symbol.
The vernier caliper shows 33.0 mm
